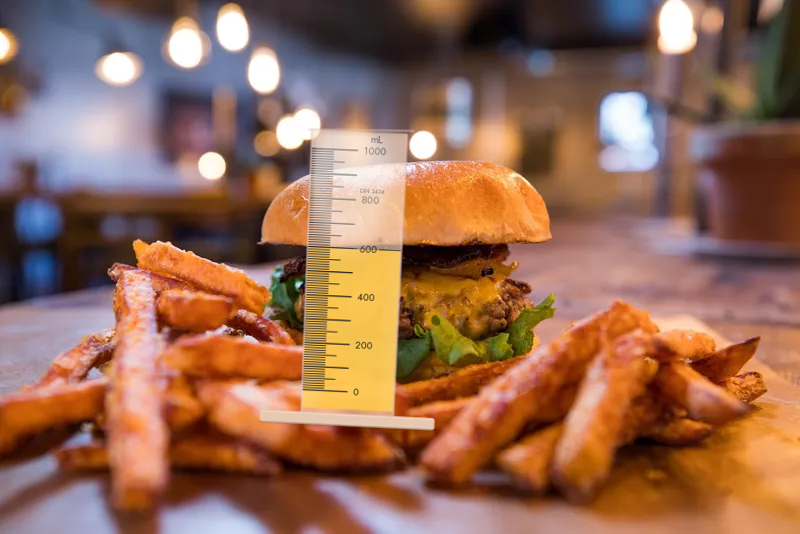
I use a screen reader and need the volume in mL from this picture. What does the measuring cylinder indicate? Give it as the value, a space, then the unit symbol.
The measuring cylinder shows 600 mL
